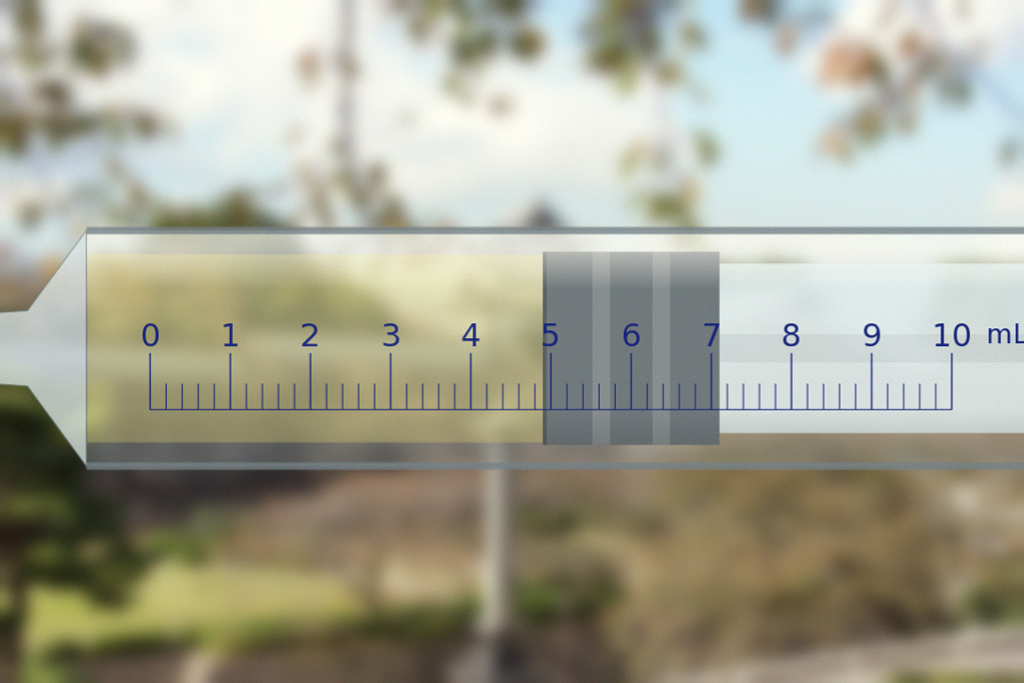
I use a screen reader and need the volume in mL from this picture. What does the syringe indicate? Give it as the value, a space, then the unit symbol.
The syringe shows 4.9 mL
